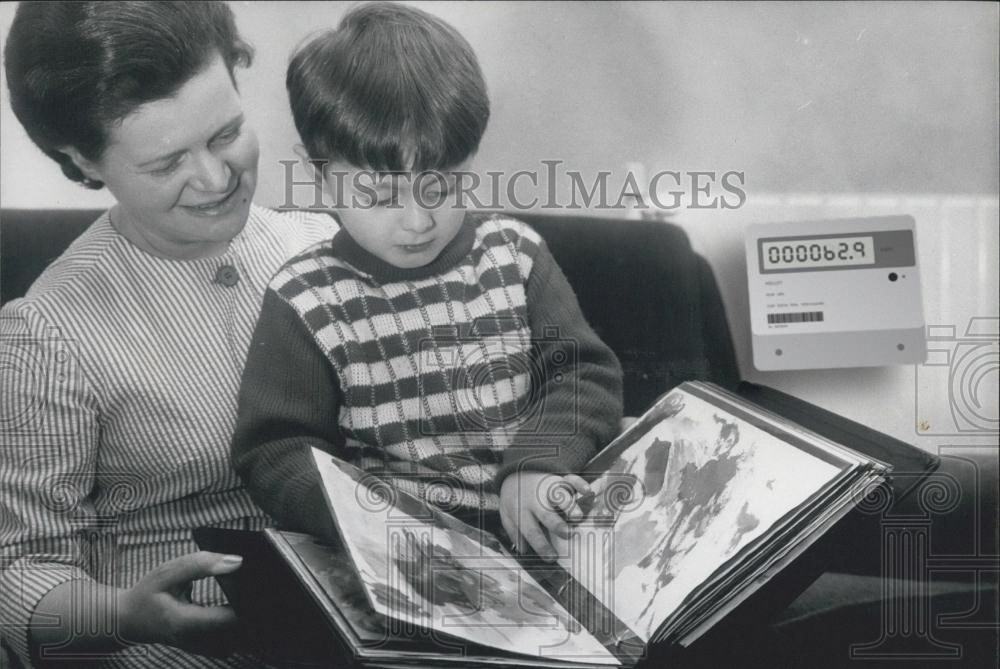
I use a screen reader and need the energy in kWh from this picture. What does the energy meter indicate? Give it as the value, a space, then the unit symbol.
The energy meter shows 62.9 kWh
